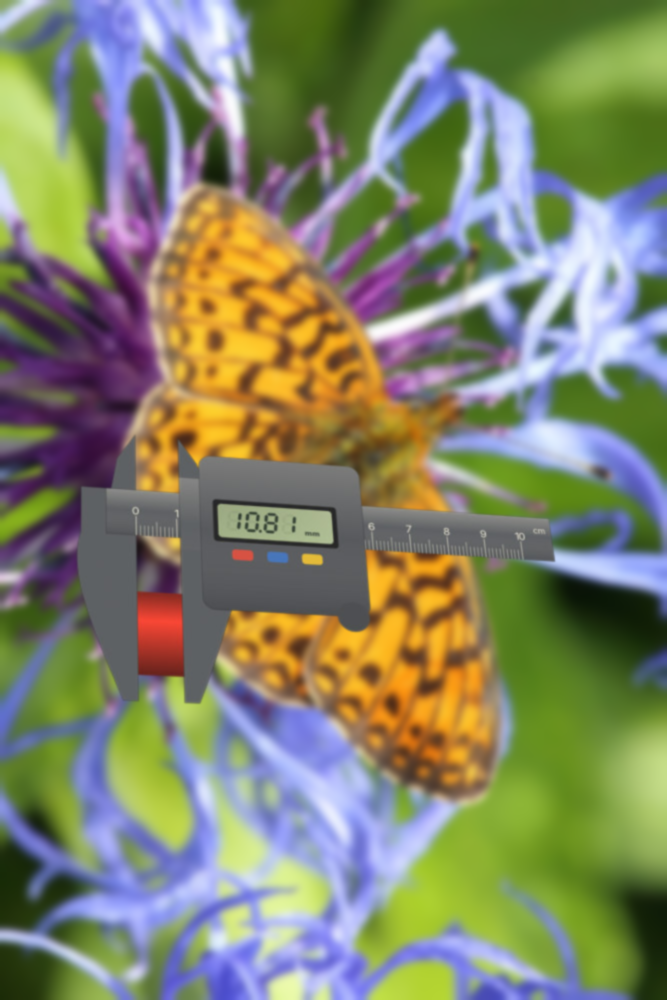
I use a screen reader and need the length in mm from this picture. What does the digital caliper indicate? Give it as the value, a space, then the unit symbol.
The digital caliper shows 10.81 mm
